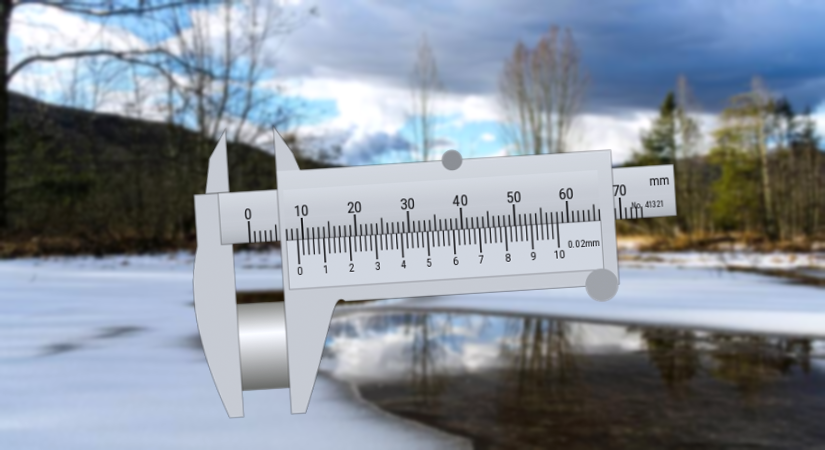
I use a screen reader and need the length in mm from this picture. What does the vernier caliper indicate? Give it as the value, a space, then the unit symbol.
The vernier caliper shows 9.0 mm
